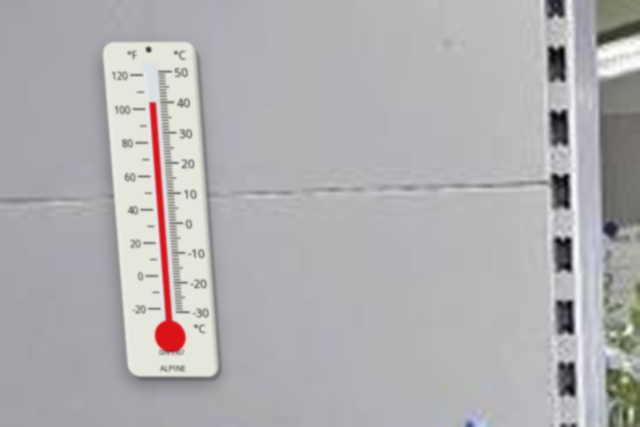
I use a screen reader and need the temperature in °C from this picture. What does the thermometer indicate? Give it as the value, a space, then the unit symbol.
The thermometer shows 40 °C
